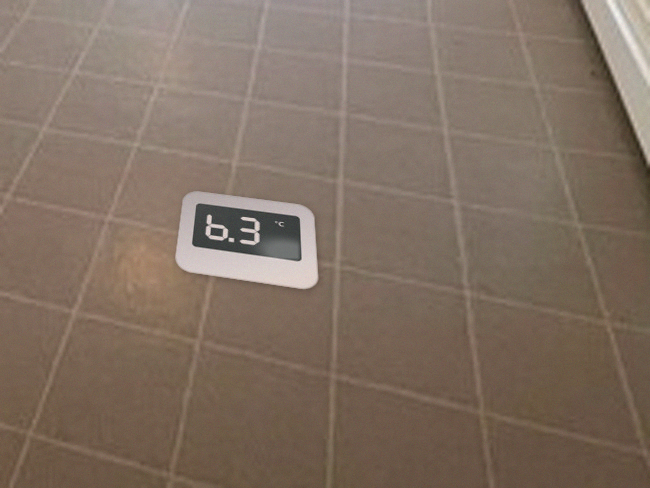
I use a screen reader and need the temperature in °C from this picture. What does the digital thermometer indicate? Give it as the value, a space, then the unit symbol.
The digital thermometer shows 6.3 °C
